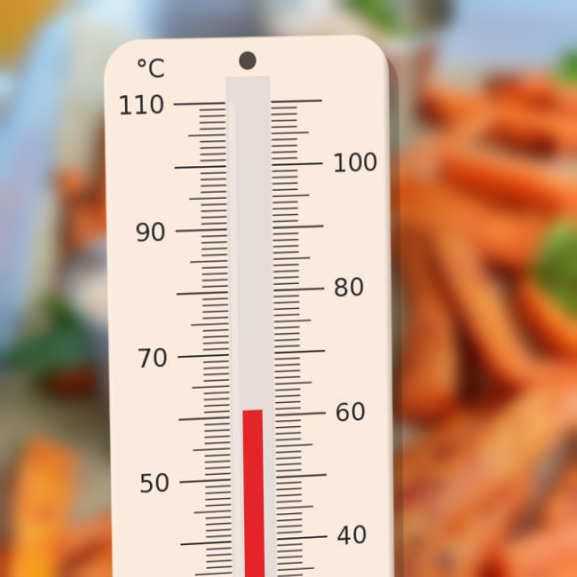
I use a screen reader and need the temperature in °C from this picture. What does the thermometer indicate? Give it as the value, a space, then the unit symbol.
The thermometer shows 61 °C
